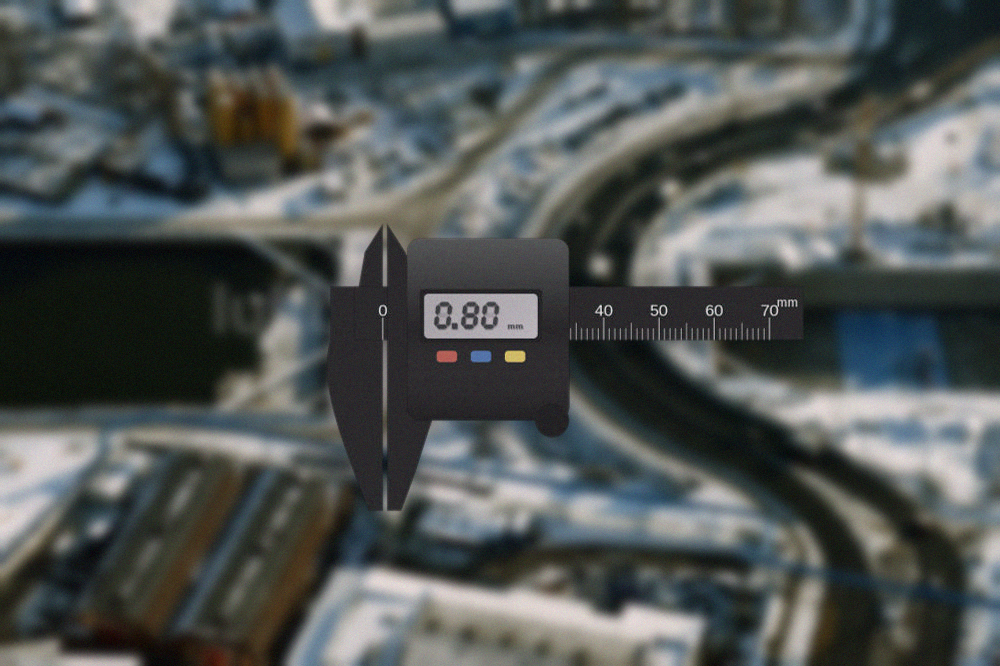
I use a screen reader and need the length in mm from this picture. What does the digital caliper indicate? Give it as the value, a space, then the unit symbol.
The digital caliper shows 0.80 mm
